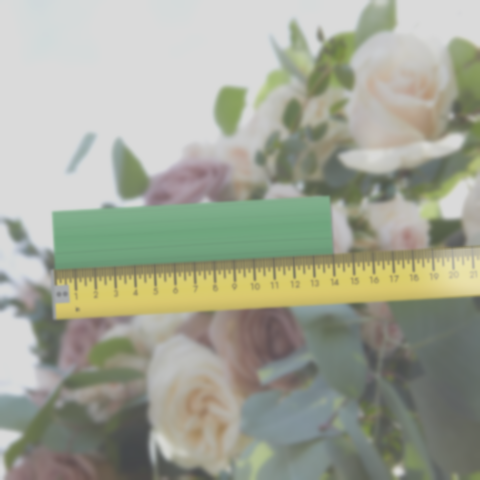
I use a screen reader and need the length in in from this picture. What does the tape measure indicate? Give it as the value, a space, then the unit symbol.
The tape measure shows 14 in
